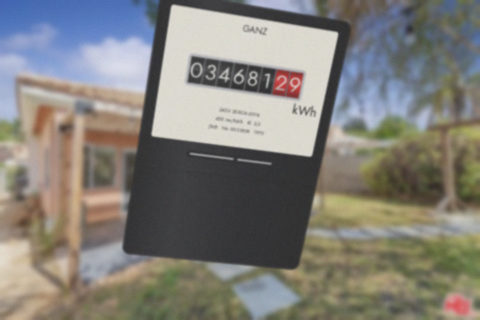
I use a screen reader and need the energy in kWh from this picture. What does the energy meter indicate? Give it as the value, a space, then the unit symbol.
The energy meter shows 34681.29 kWh
